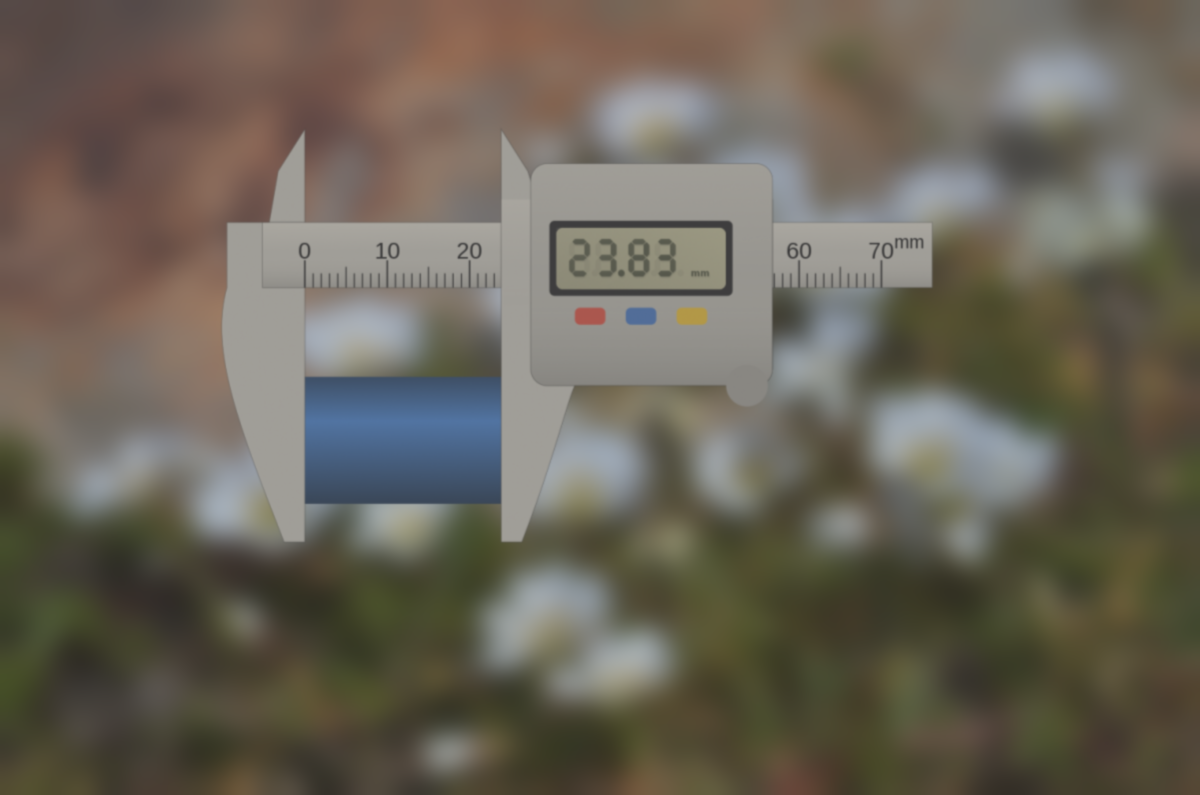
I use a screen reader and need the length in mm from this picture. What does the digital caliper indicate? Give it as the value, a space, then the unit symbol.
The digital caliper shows 23.83 mm
